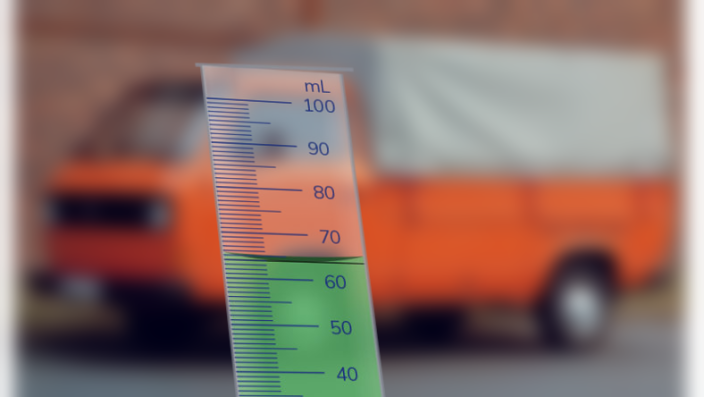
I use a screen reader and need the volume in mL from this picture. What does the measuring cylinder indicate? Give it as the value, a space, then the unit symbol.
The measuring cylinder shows 64 mL
